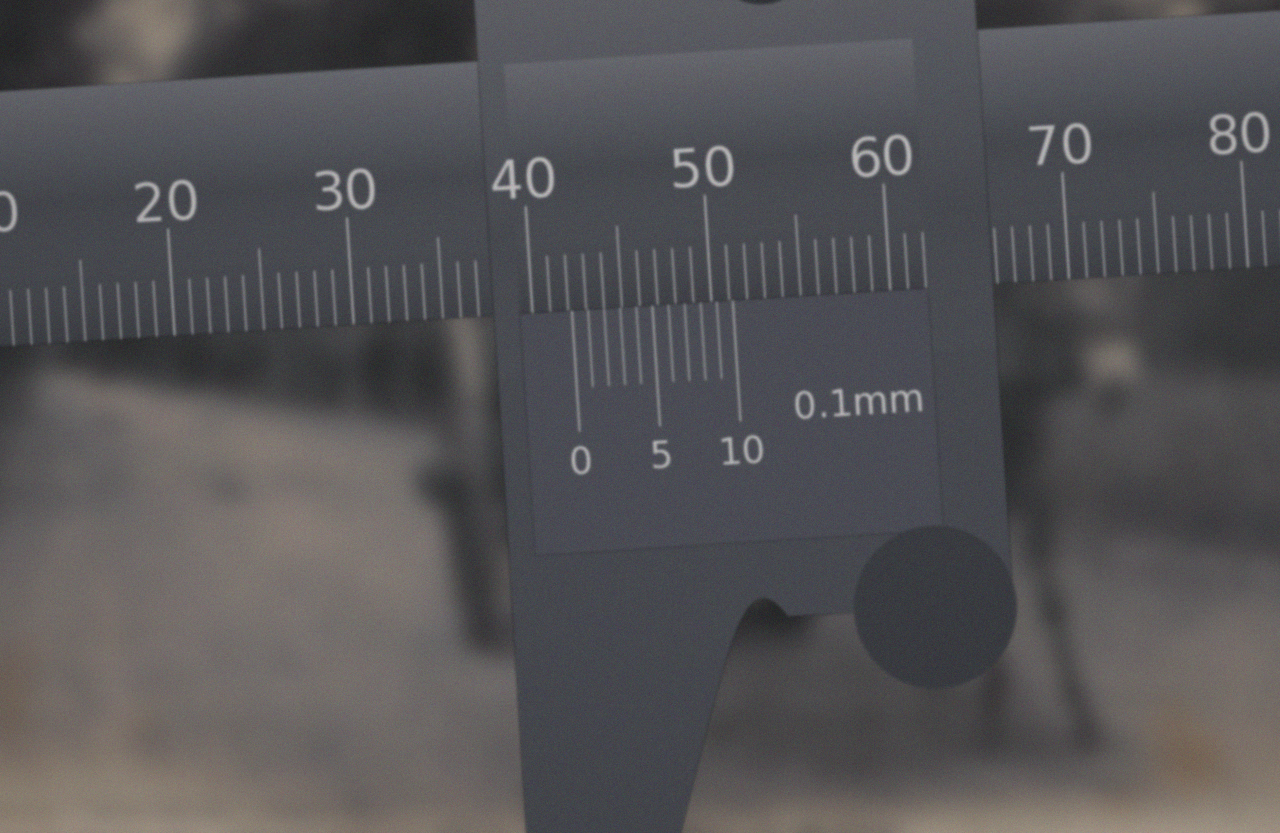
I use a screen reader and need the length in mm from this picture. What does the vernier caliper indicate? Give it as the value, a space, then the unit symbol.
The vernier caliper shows 42.2 mm
